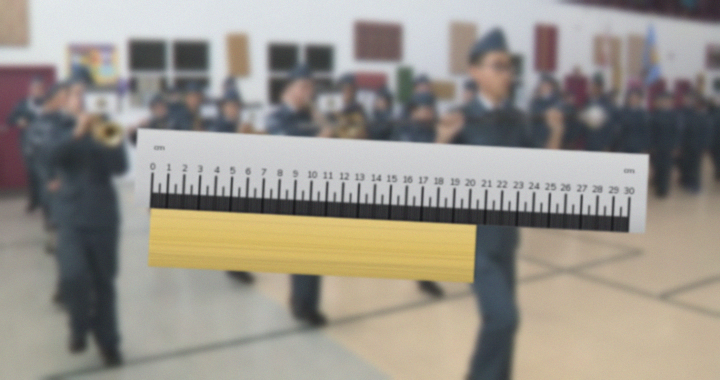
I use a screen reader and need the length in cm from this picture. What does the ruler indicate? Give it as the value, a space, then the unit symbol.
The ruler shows 20.5 cm
